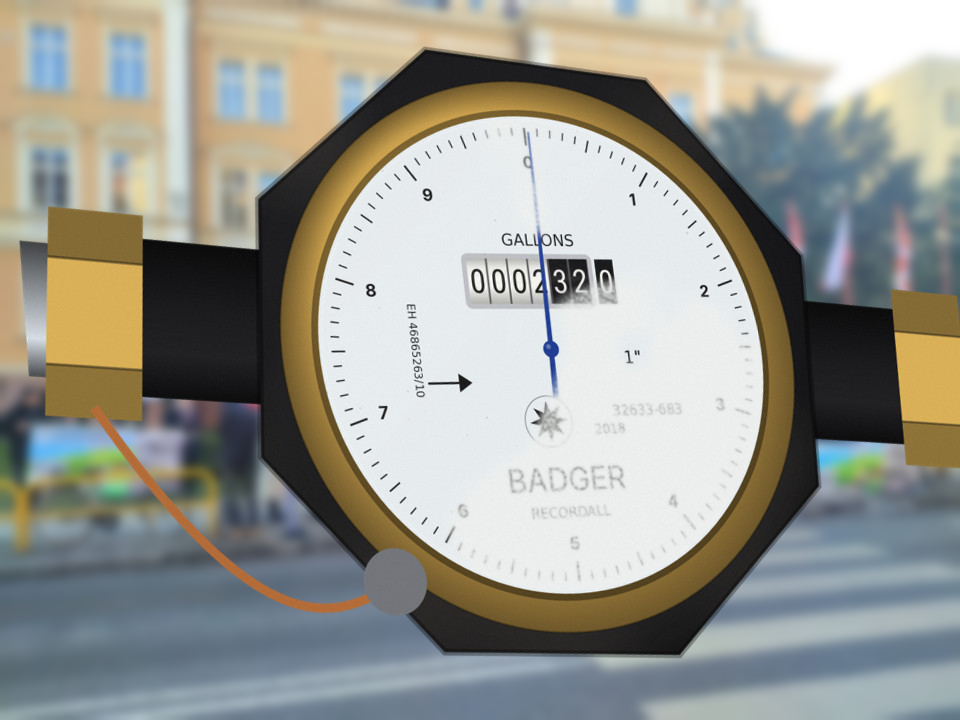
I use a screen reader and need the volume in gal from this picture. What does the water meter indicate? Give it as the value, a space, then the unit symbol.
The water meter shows 2320.0 gal
